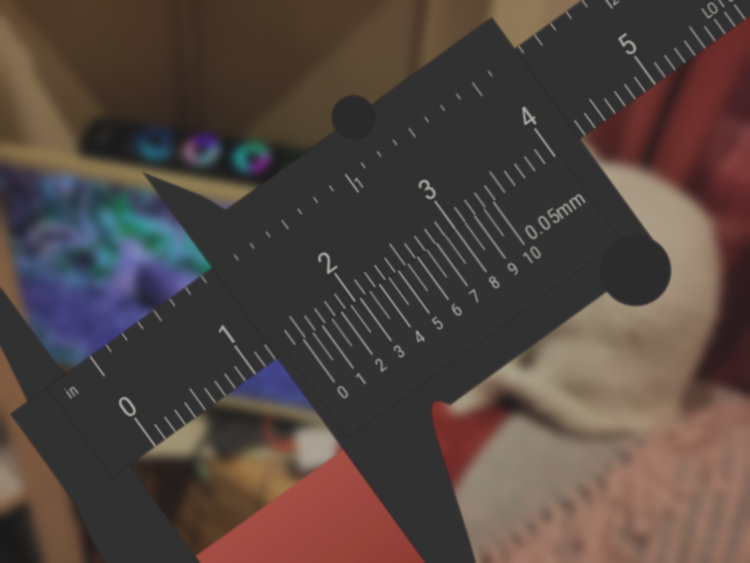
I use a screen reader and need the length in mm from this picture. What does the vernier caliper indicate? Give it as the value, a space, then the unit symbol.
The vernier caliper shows 14.8 mm
